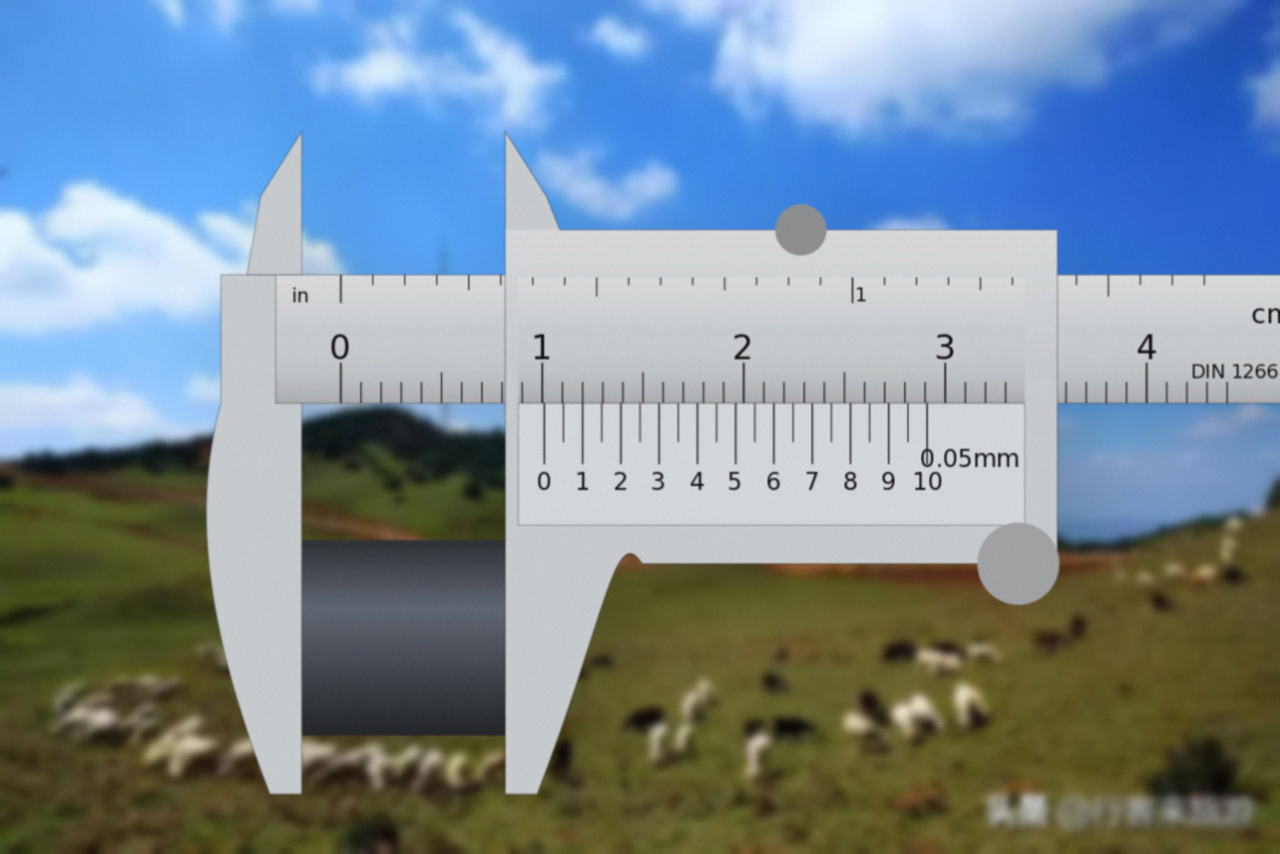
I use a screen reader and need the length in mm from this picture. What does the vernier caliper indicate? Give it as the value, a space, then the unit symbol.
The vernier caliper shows 10.1 mm
